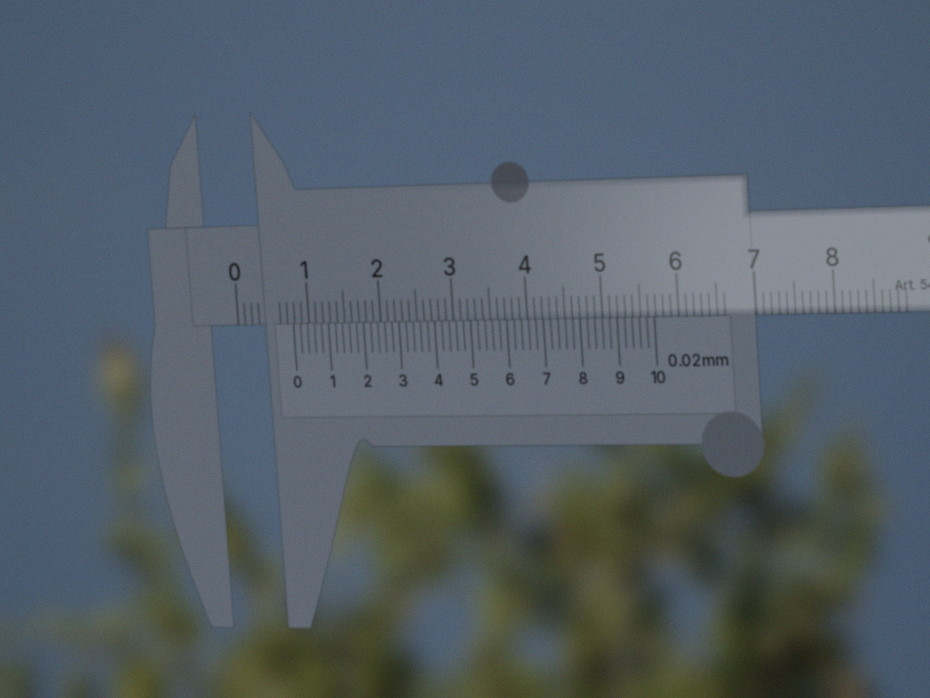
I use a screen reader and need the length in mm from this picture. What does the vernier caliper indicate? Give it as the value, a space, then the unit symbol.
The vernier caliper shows 7.8 mm
